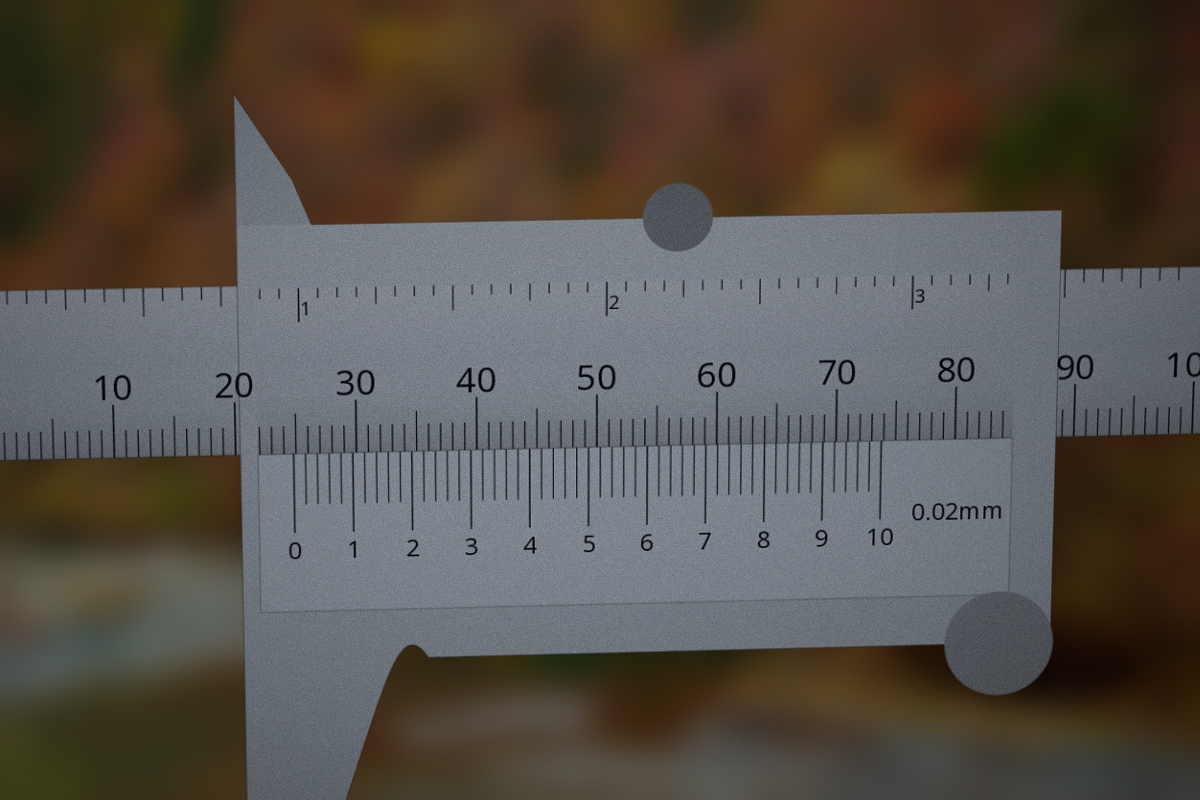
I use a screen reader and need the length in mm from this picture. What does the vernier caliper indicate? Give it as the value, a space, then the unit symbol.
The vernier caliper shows 24.8 mm
